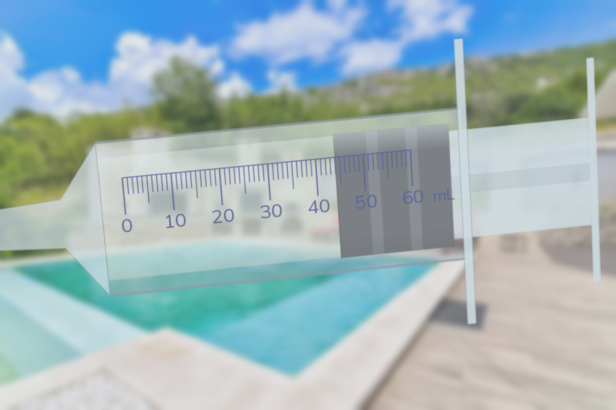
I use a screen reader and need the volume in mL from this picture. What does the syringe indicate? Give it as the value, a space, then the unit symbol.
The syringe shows 44 mL
